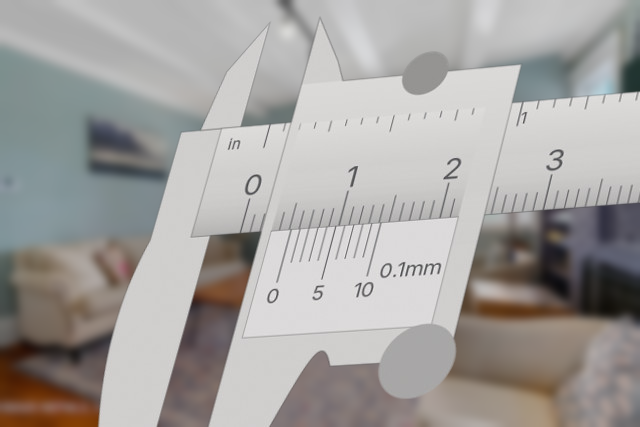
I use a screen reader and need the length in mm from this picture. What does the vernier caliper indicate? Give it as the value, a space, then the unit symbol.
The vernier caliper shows 5.2 mm
